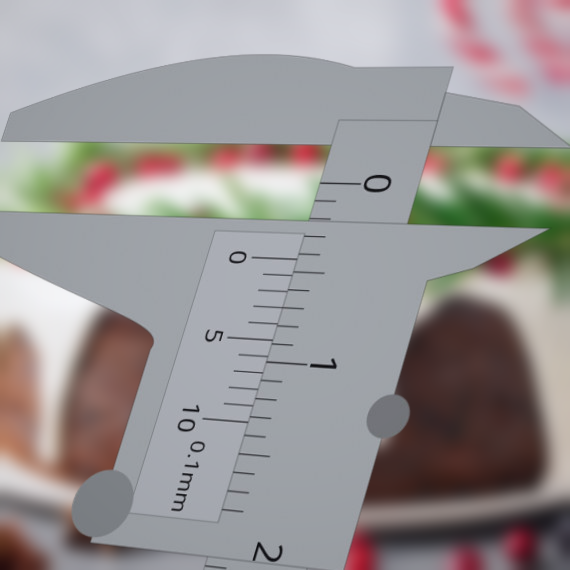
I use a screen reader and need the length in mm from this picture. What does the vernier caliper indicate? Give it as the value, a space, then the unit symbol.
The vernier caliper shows 4.3 mm
